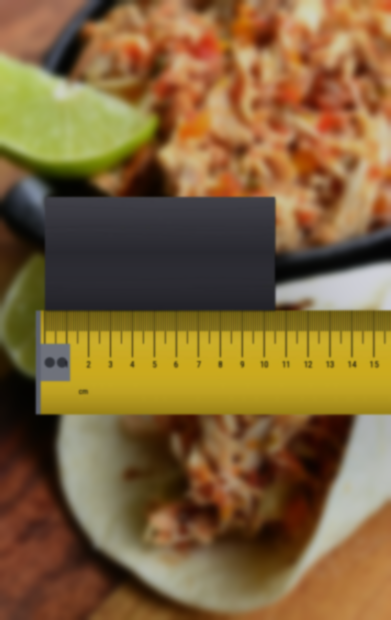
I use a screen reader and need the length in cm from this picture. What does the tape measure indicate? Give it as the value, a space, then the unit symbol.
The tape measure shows 10.5 cm
